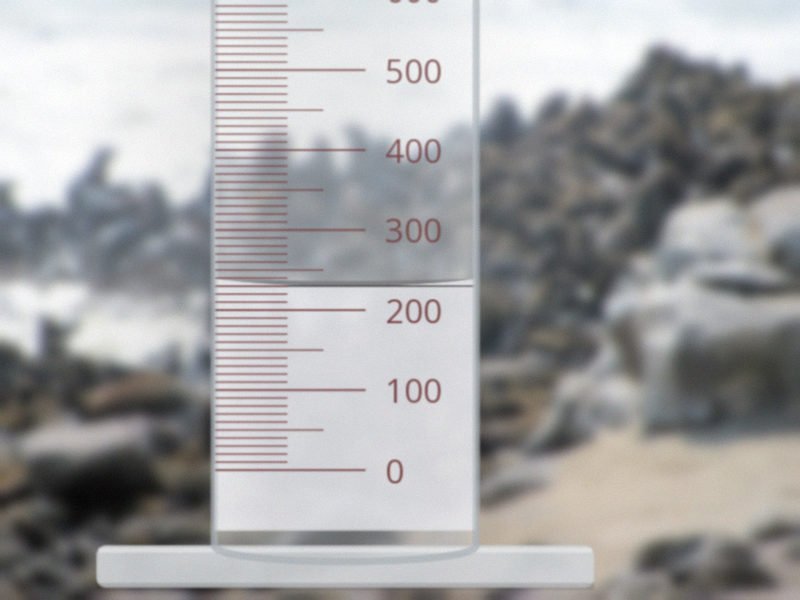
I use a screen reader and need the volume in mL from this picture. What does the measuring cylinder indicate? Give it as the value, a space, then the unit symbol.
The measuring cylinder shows 230 mL
